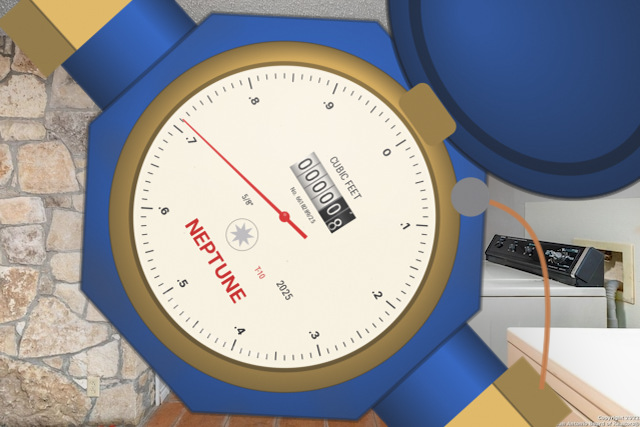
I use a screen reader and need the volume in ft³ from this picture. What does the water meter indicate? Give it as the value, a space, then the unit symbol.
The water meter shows 7.71 ft³
